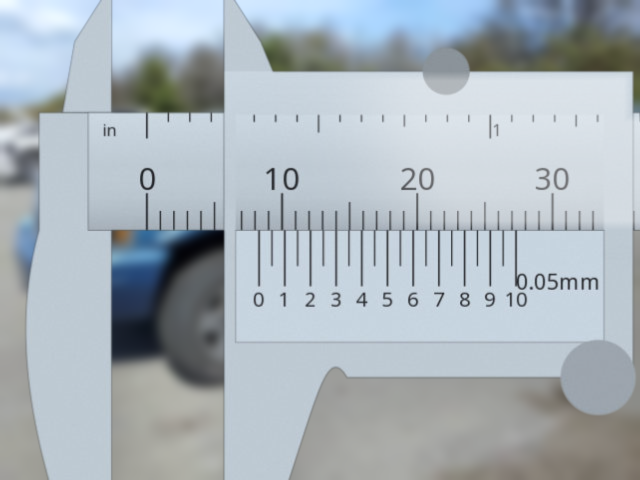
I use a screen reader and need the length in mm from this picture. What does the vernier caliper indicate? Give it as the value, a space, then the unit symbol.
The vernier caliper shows 8.3 mm
